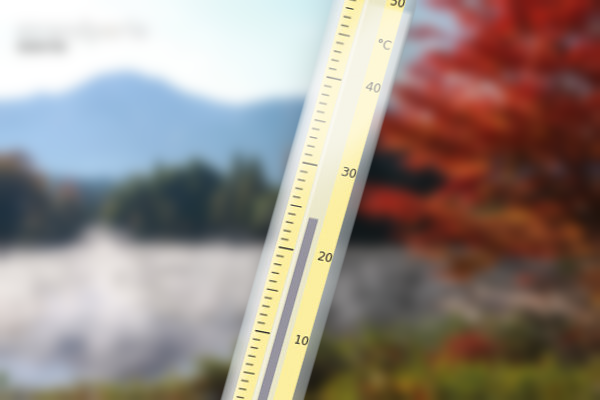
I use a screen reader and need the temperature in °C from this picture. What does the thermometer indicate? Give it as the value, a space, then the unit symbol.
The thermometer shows 24 °C
